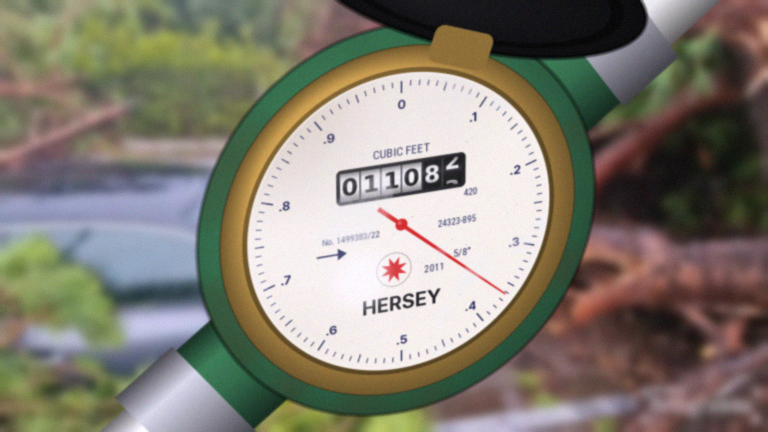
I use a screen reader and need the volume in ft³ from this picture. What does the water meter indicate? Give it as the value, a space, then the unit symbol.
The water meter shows 11082.36 ft³
